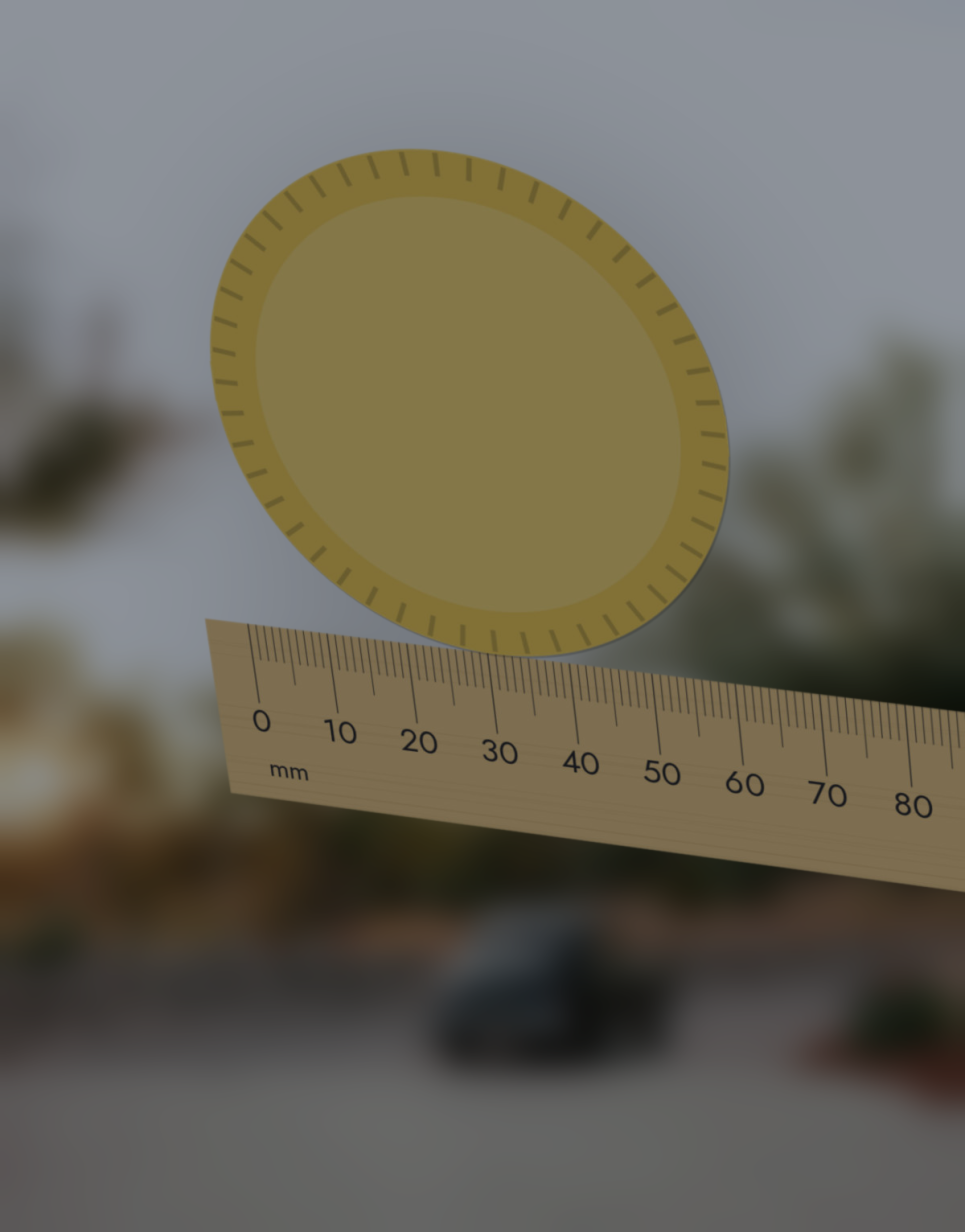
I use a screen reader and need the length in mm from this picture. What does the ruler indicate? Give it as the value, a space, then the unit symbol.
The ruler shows 62 mm
